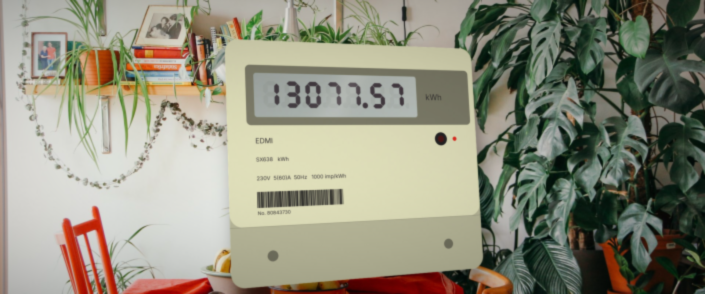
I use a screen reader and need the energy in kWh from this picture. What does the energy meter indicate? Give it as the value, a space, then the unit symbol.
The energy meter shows 13077.57 kWh
